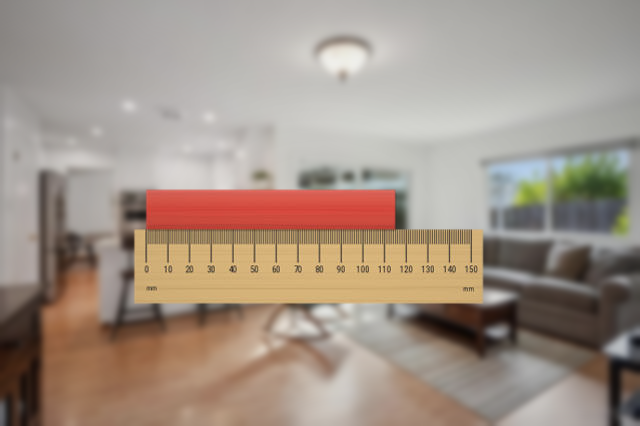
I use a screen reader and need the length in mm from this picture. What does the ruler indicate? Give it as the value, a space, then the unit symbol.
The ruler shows 115 mm
